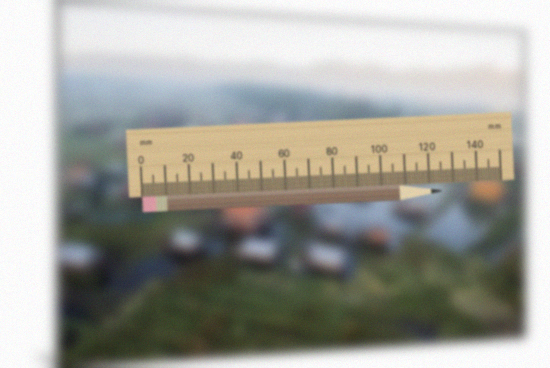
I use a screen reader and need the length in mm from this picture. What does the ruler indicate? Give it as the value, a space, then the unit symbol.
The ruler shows 125 mm
